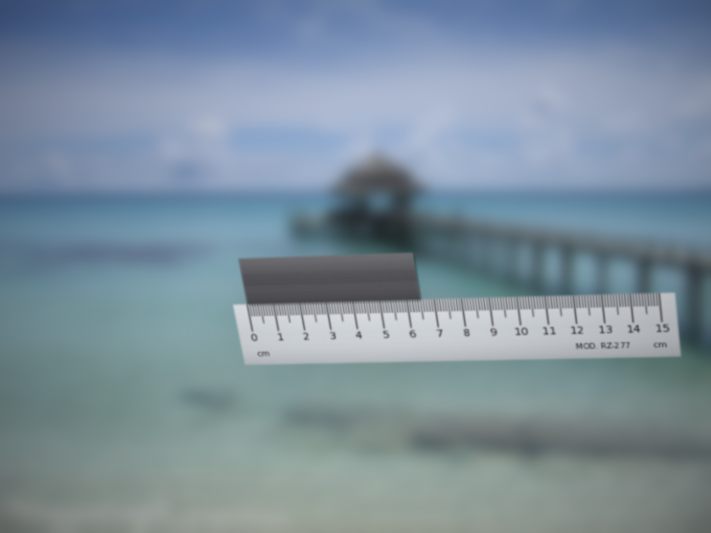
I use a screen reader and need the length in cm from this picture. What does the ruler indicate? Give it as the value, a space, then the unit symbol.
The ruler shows 6.5 cm
